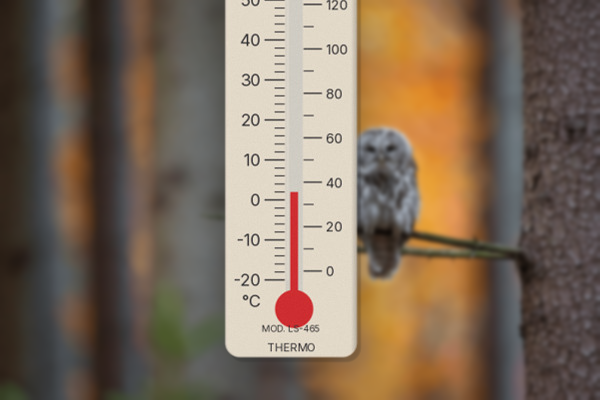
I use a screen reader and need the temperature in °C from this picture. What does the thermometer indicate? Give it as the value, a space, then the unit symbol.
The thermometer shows 2 °C
